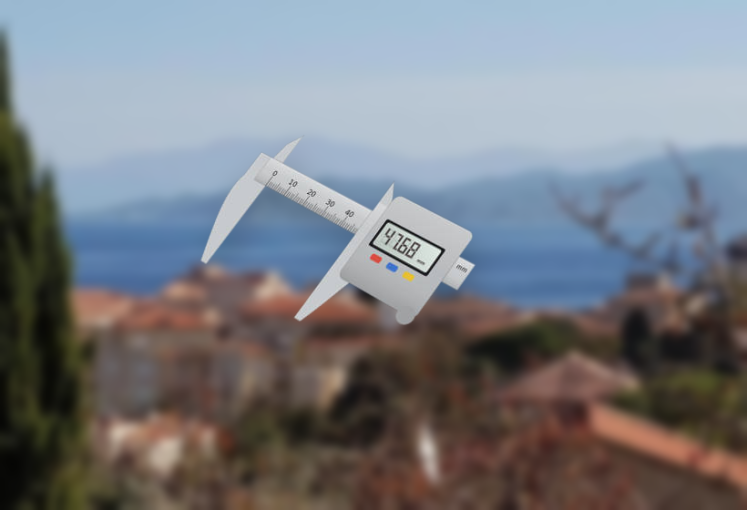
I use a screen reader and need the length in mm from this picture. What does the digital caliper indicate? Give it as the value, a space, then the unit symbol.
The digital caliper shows 47.68 mm
